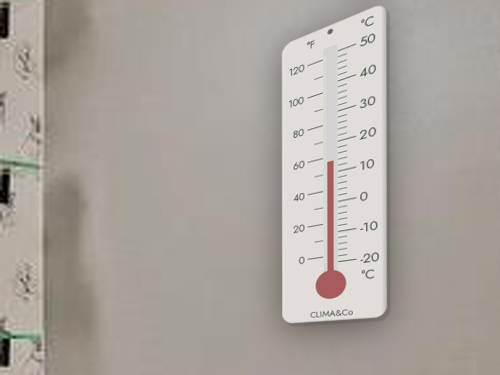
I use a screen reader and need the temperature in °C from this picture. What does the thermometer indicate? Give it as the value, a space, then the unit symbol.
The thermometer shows 14 °C
